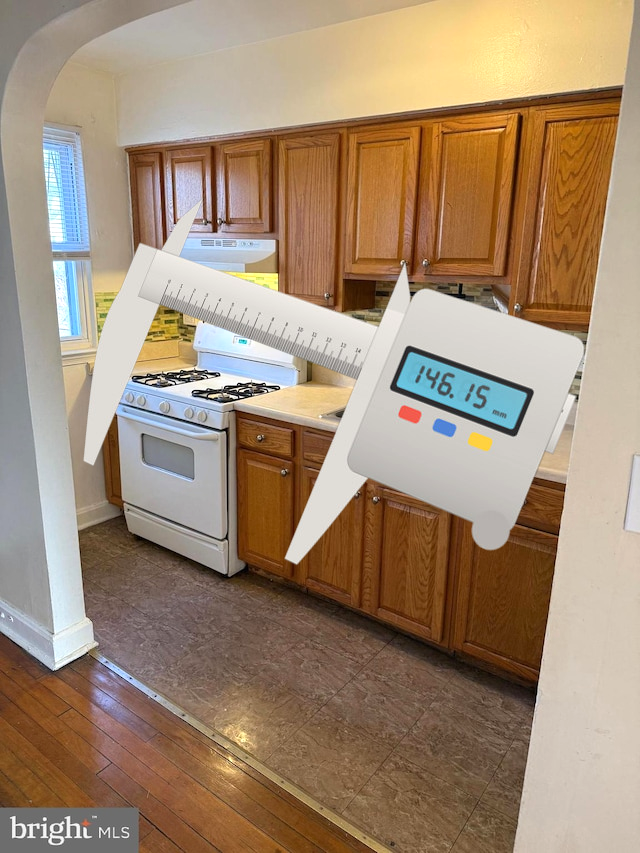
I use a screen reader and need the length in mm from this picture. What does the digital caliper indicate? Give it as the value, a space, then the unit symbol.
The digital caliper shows 146.15 mm
